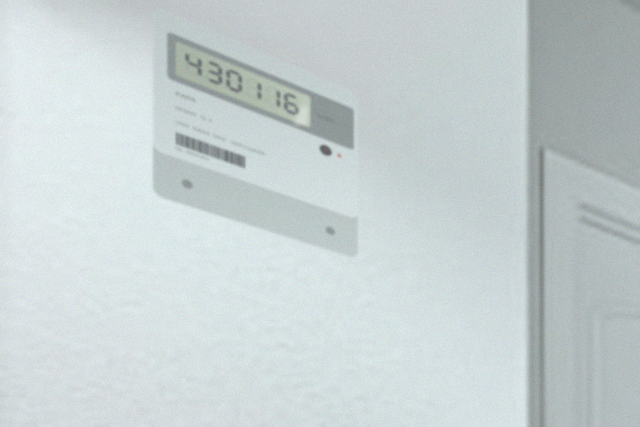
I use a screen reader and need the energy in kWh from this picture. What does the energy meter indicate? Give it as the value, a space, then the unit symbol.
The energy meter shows 430116 kWh
